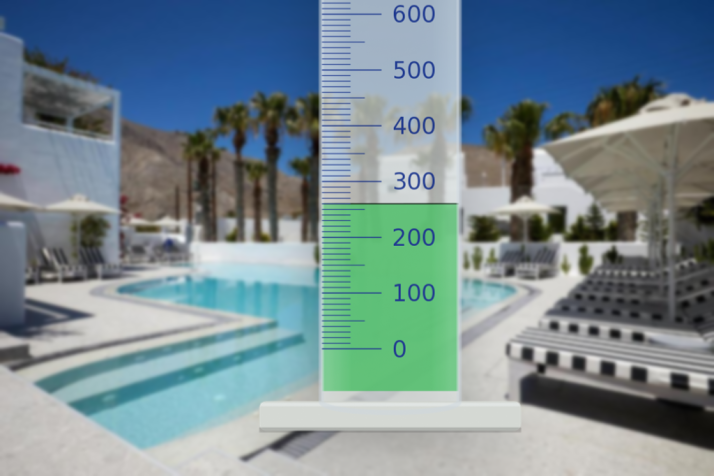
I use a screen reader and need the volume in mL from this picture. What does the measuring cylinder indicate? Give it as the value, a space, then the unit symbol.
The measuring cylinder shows 260 mL
